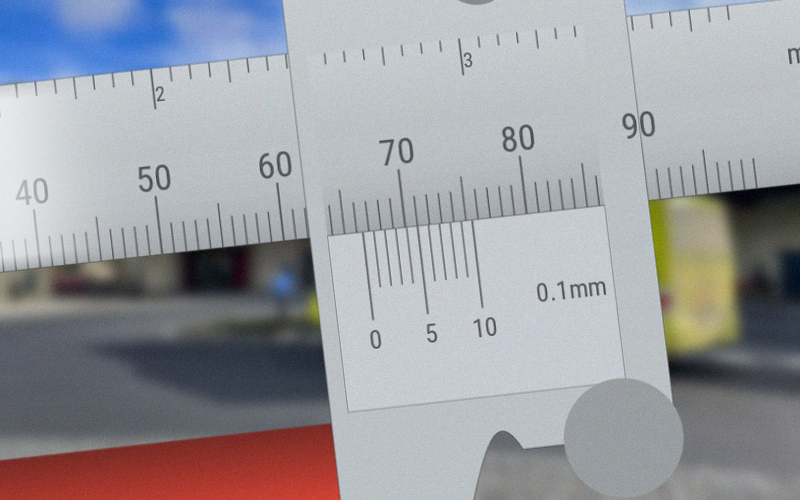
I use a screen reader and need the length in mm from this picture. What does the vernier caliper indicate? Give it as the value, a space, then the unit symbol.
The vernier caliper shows 66.5 mm
